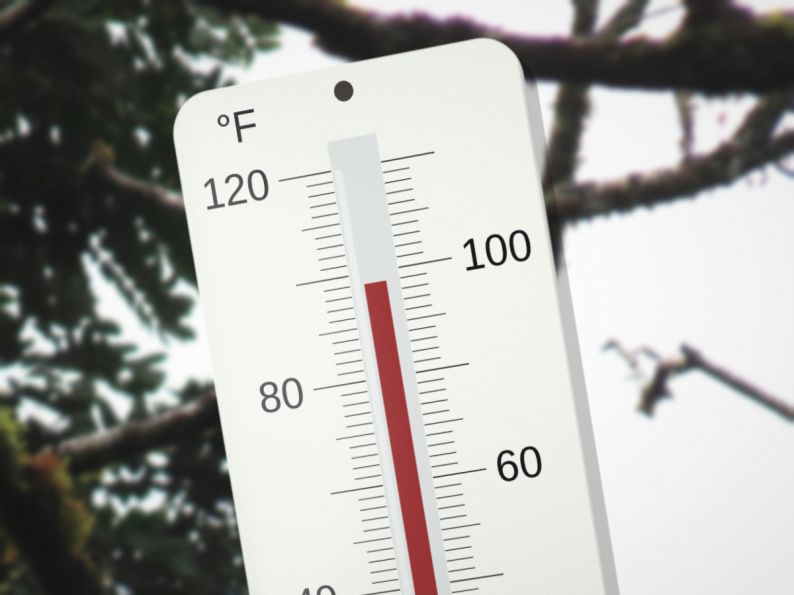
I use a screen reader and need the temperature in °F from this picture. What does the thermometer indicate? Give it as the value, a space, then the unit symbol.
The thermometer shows 98 °F
